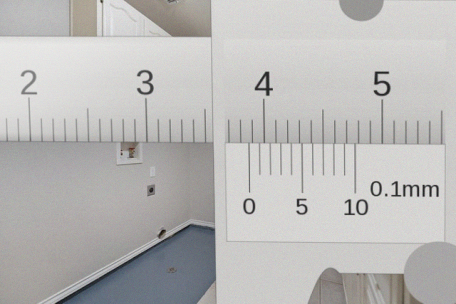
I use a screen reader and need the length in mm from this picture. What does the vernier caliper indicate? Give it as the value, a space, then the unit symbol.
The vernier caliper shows 38.7 mm
